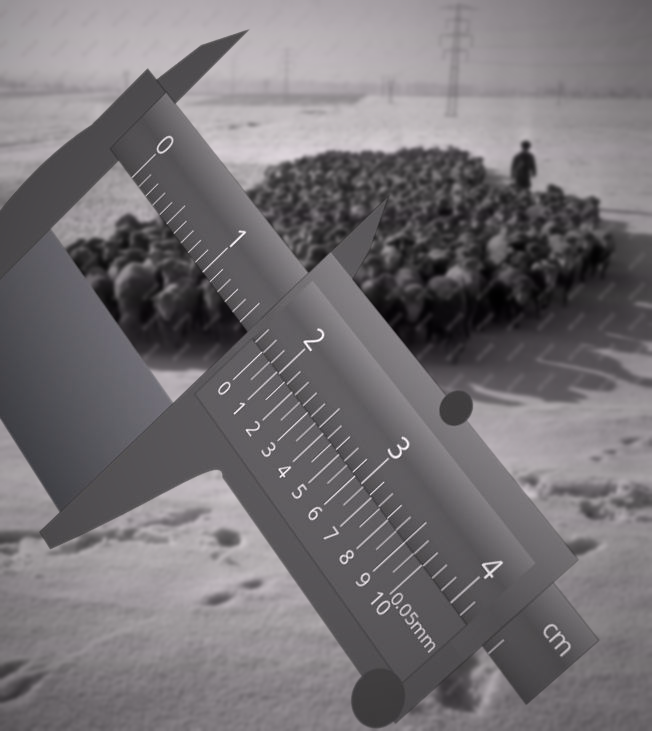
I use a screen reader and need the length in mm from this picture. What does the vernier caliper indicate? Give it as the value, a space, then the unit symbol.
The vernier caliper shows 17.9 mm
